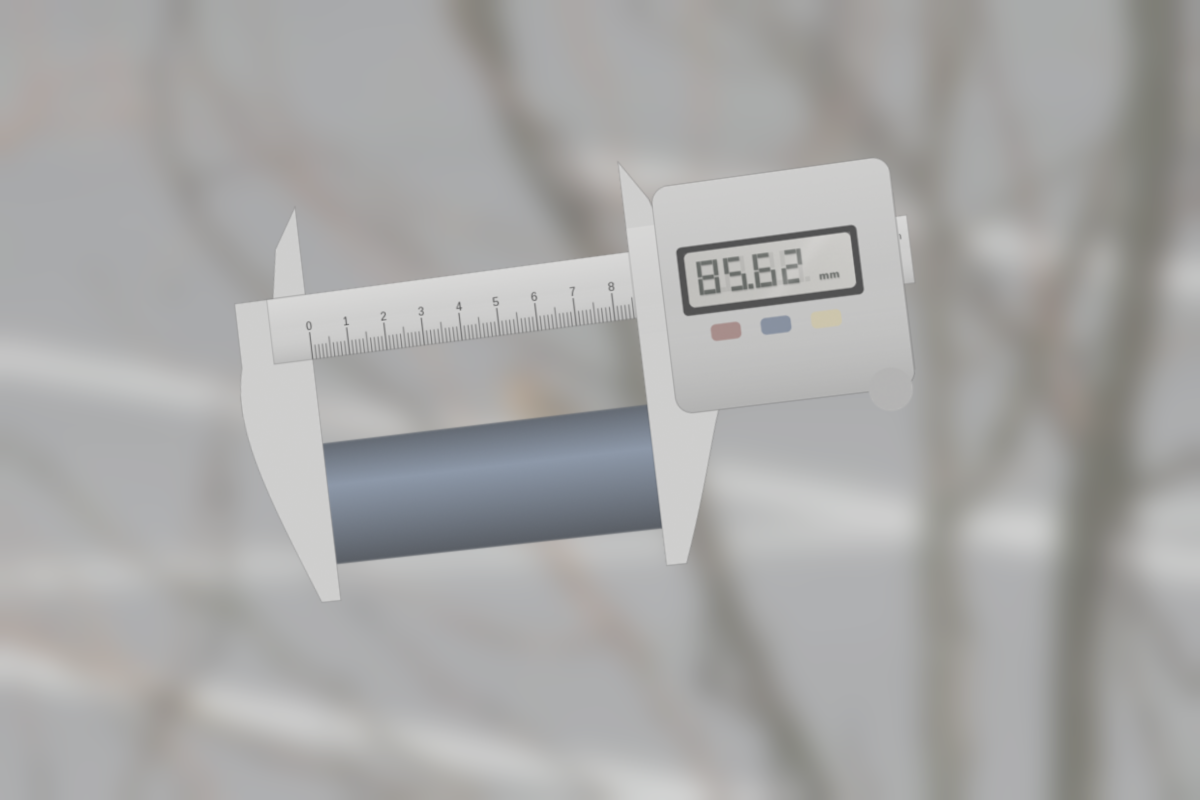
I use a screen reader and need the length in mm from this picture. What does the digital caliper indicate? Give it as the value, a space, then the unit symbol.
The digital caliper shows 85.62 mm
